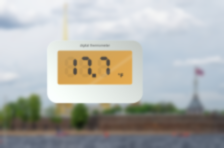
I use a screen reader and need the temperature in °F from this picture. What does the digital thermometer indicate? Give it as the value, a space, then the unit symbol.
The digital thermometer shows 17.7 °F
